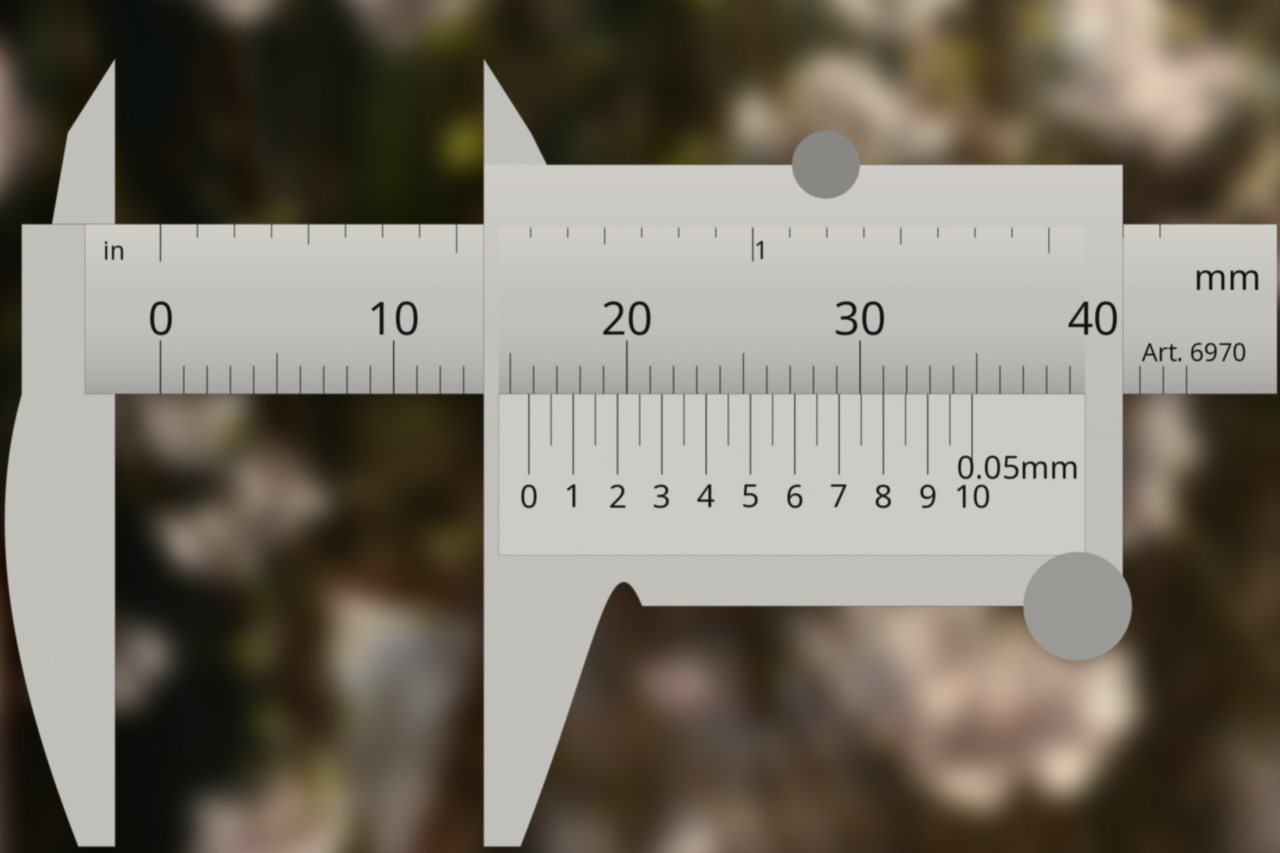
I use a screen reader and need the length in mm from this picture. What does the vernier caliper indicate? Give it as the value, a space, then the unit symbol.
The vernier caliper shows 15.8 mm
